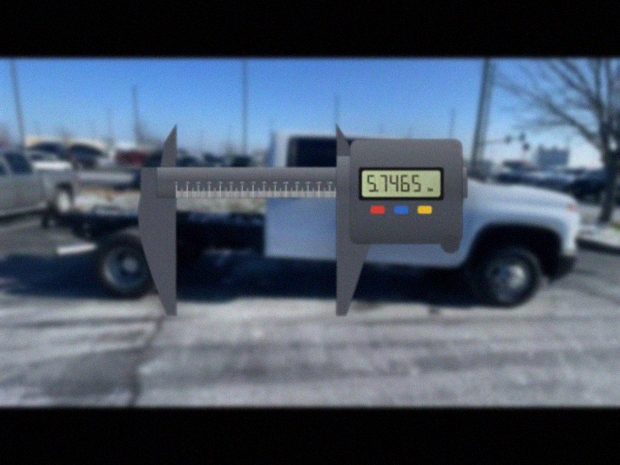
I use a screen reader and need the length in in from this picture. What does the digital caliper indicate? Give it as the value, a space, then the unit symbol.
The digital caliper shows 5.7465 in
